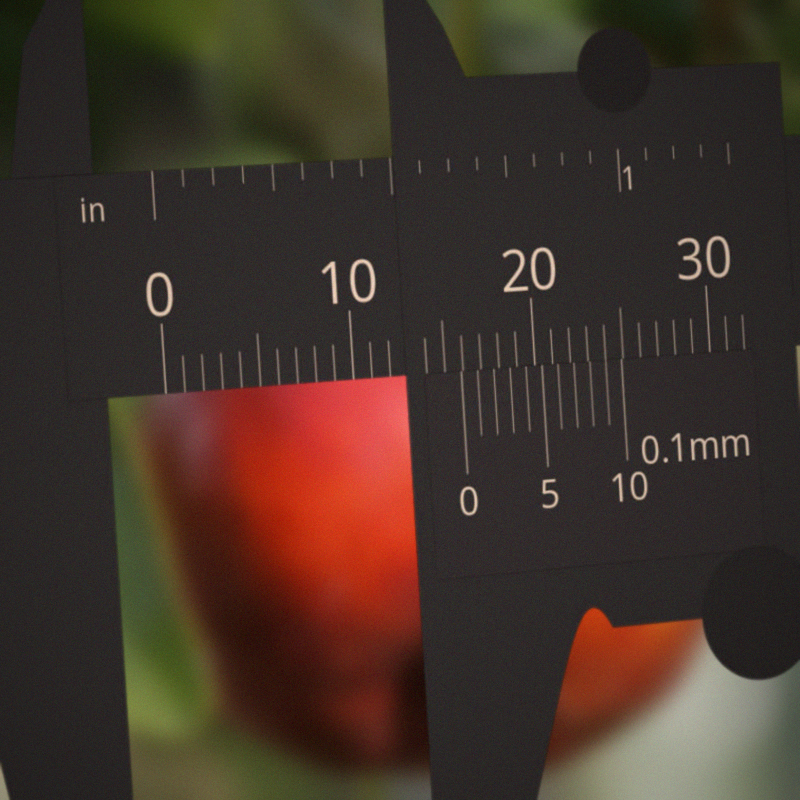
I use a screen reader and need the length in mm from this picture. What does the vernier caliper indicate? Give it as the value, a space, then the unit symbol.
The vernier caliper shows 15.9 mm
